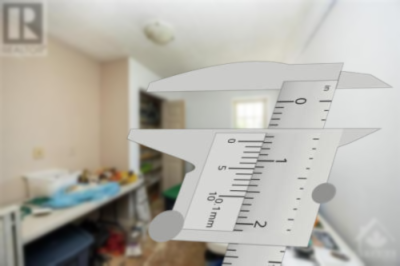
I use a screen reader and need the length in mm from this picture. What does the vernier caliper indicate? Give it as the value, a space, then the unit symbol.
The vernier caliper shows 6.8 mm
